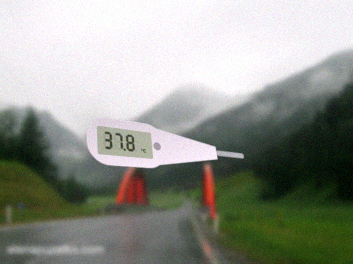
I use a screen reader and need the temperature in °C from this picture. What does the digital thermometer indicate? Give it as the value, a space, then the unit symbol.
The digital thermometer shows 37.8 °C
